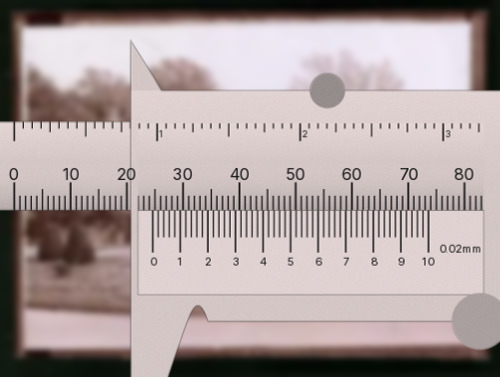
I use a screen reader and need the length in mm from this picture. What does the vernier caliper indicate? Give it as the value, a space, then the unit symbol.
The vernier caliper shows 24.6 mm
